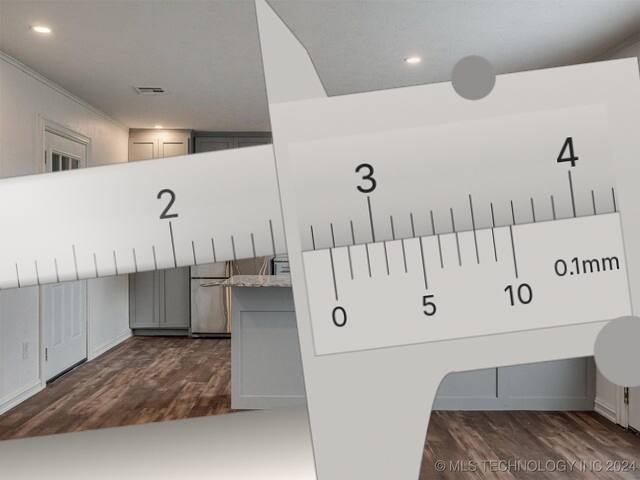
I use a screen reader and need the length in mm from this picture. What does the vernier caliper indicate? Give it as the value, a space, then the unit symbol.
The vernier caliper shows 27.8 mm
